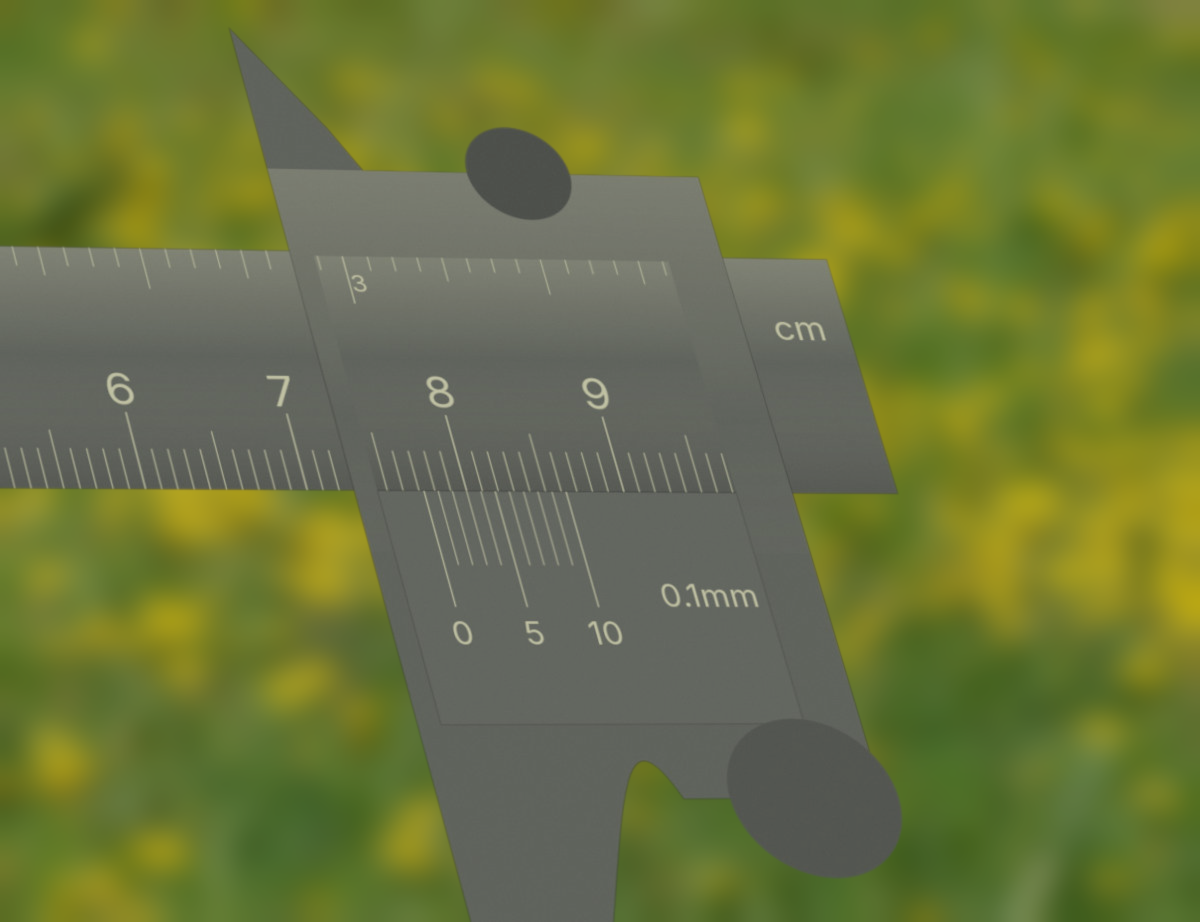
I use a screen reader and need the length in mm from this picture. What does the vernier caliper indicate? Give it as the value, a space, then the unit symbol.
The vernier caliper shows 77.3 mm
